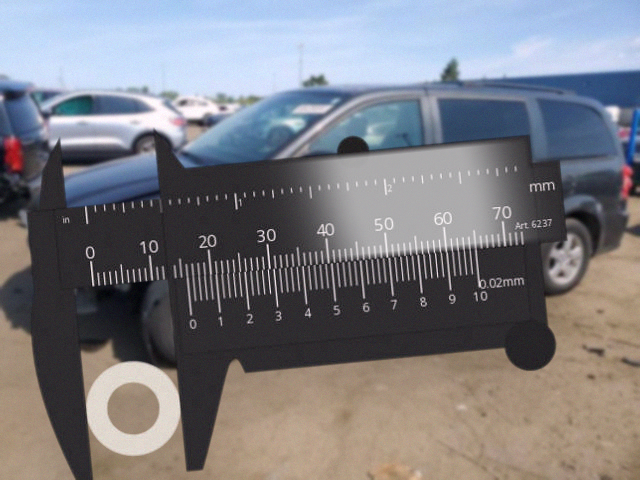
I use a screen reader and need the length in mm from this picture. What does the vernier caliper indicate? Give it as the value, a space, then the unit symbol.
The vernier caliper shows 16.0 mm
